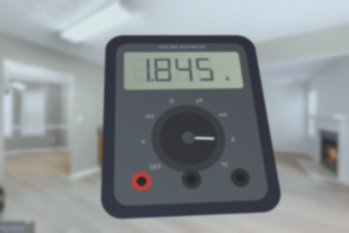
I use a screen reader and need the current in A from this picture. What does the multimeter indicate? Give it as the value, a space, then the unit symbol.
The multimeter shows 1.845 A
